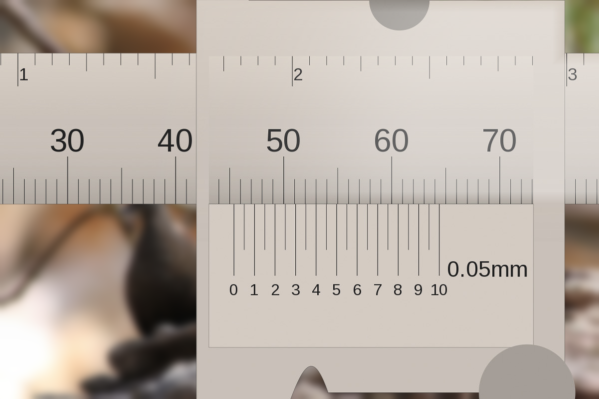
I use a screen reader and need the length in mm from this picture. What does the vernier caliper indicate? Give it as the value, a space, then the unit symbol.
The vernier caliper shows 45.4 mm
